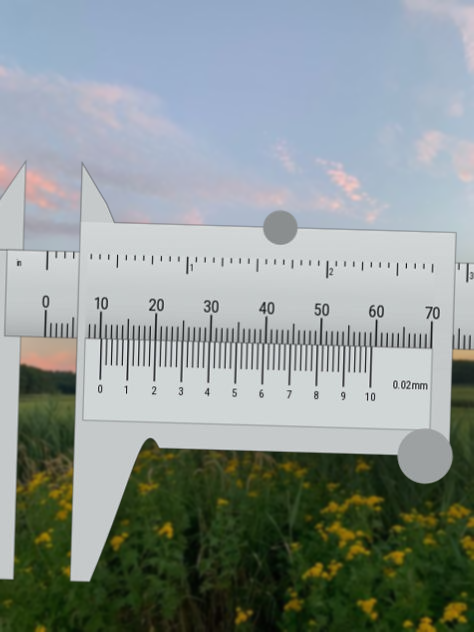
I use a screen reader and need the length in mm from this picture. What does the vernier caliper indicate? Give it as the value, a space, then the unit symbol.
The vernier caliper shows 10.2 mm
